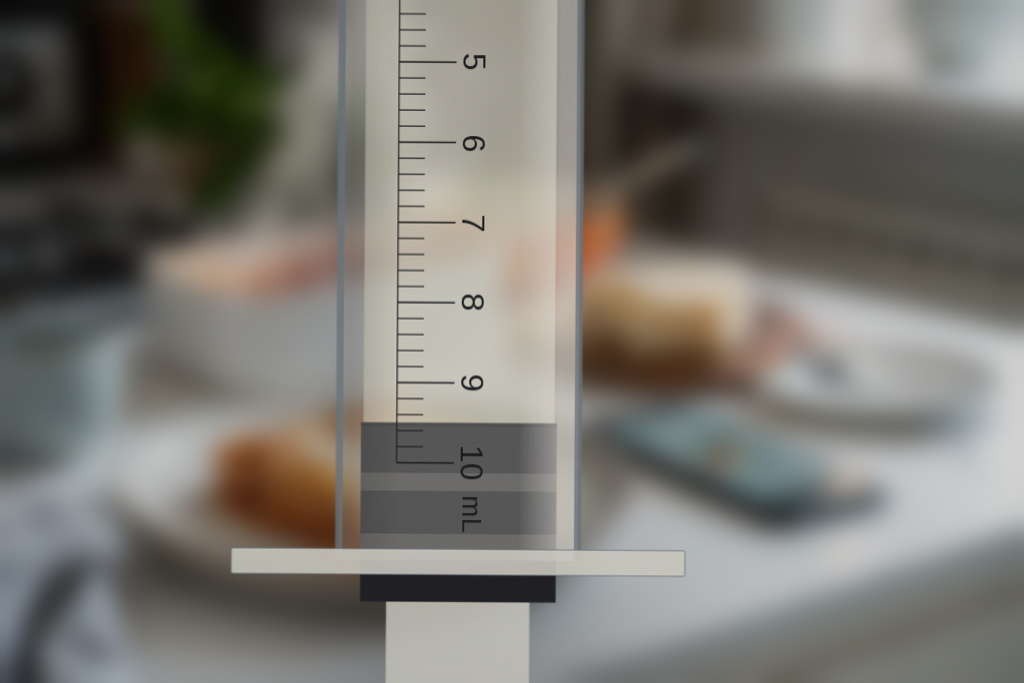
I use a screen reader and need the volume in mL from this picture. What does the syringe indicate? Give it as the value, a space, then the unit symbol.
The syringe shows 9.5 mL
